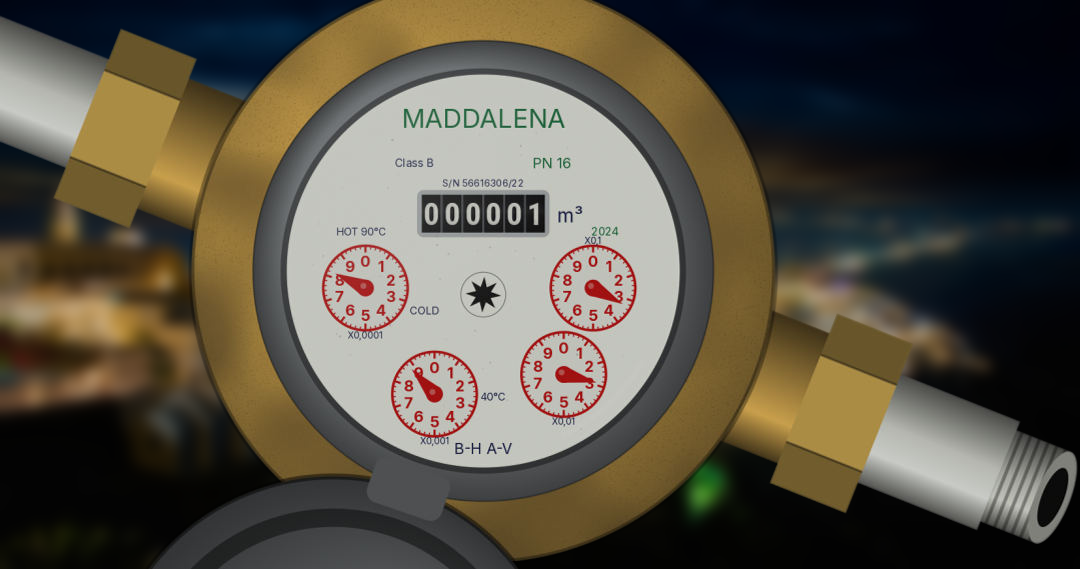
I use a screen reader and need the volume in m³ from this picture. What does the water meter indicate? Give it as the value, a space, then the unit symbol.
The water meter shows 1.3288 m³
